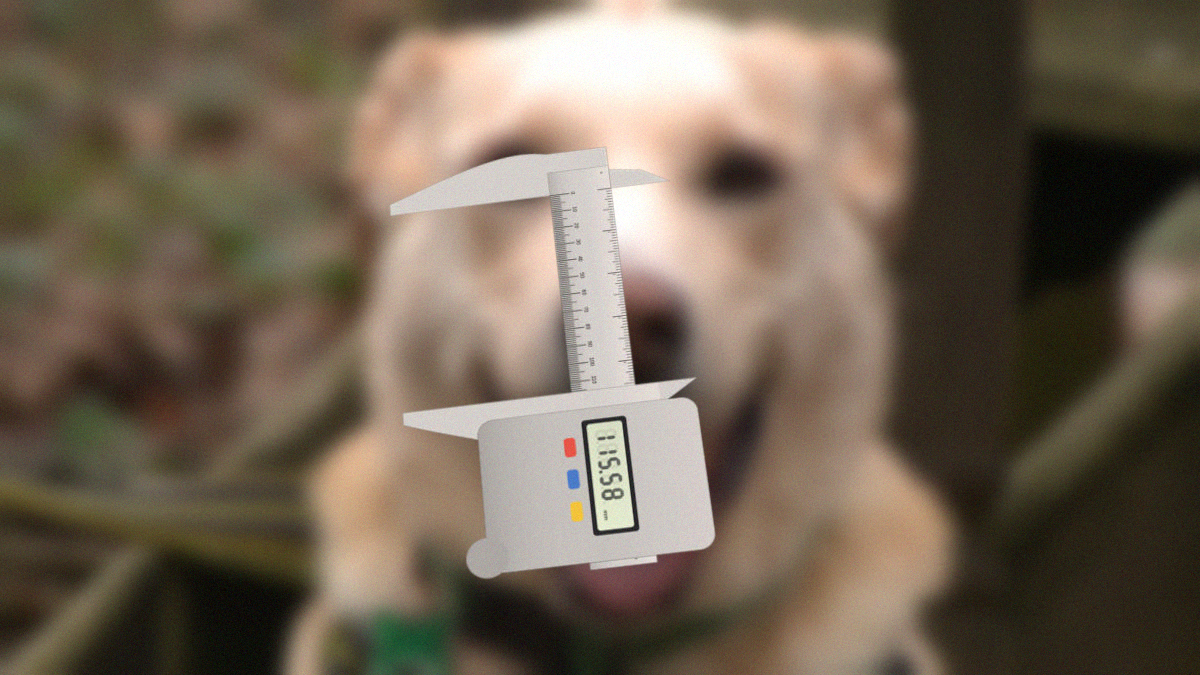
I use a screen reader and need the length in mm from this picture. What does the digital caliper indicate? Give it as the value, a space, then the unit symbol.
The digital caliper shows 115.58 mm
